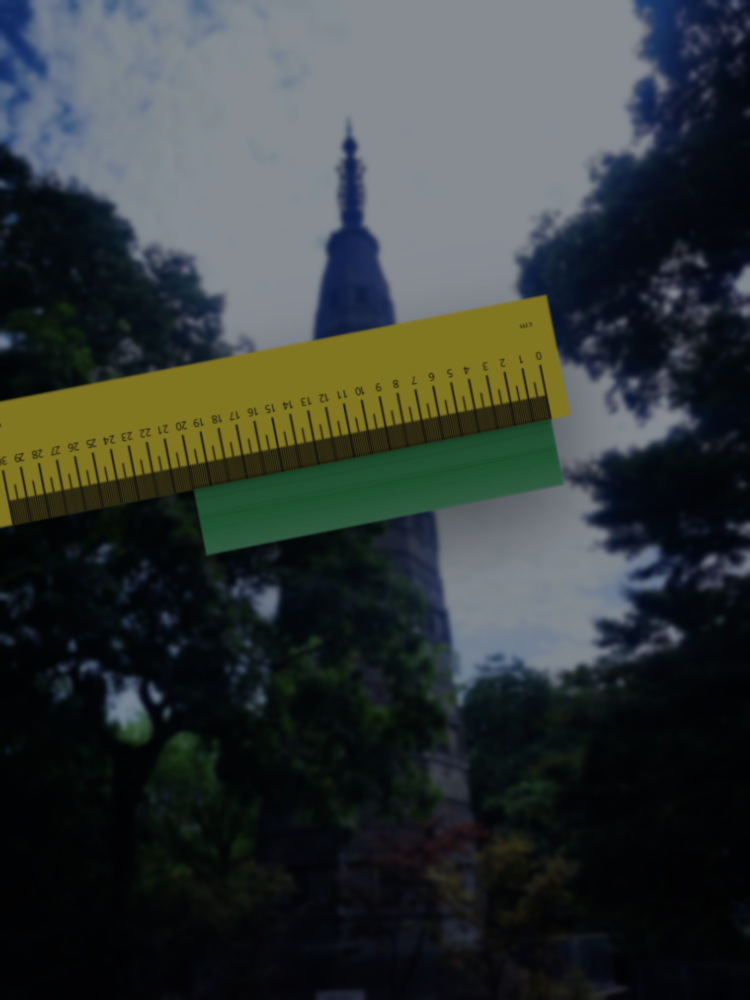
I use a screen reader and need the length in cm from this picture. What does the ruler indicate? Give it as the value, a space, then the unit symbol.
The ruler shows 20 cm
